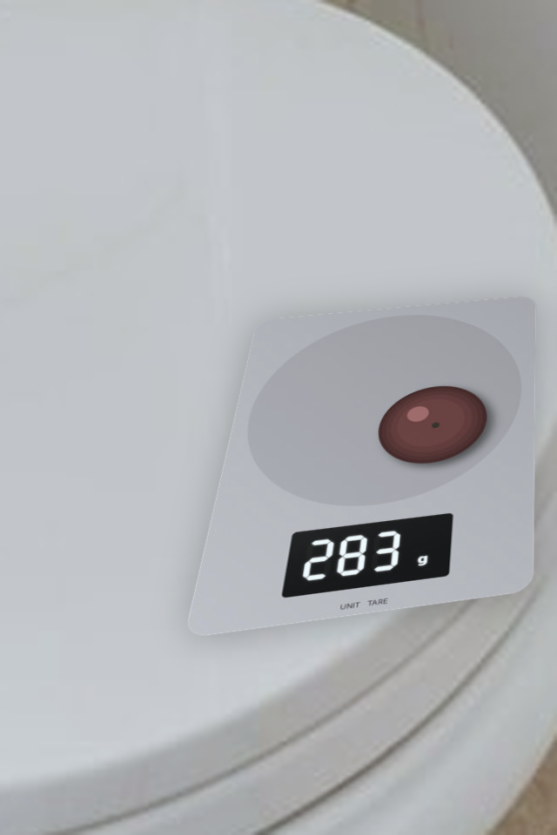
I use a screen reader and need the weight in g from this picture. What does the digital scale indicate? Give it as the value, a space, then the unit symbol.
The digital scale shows 283 g
